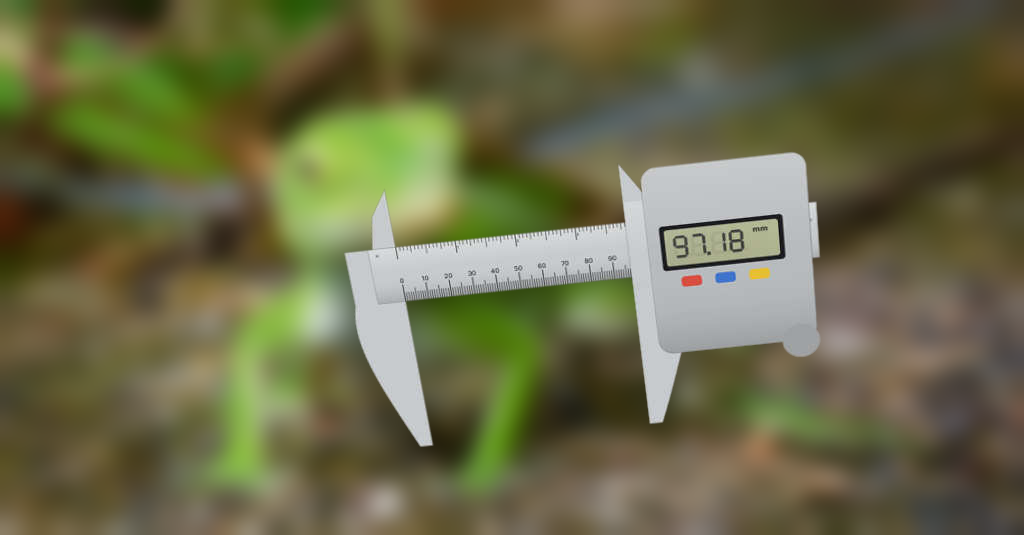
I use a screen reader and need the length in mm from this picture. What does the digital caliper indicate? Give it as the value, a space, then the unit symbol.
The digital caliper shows 97.18 mm
